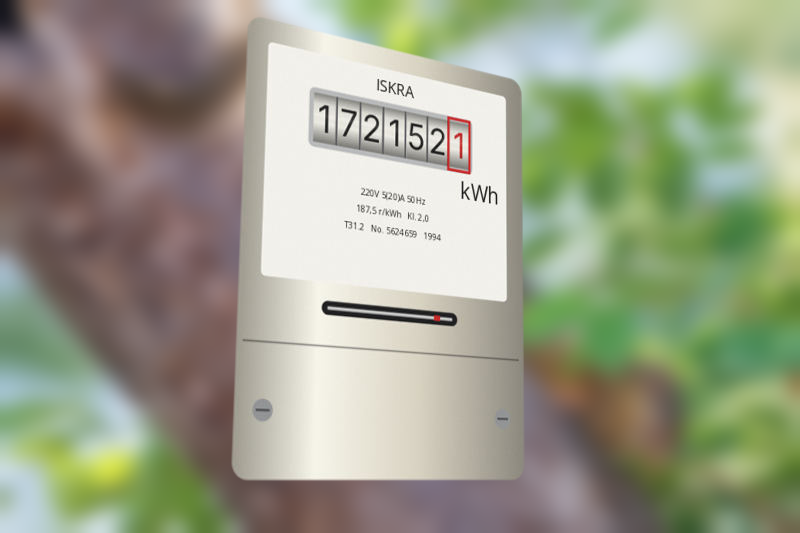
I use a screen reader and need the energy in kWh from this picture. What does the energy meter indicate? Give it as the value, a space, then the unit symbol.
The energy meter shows 172152.1 kWh
